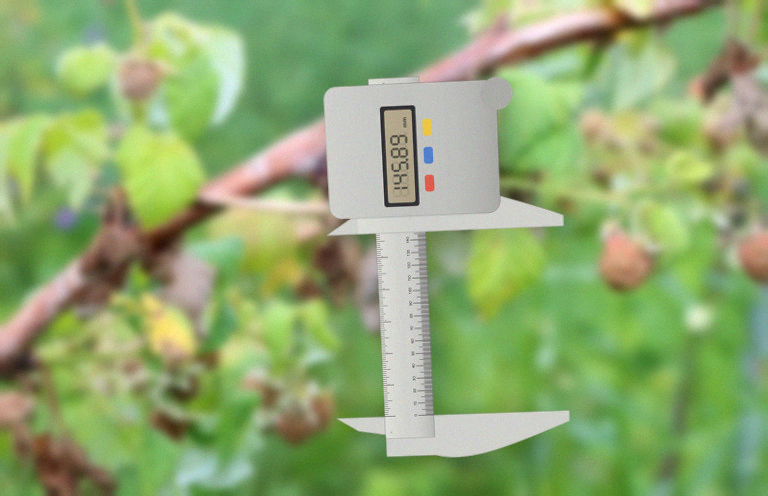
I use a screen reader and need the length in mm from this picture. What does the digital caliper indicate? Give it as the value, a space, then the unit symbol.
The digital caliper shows 145.89 mm
